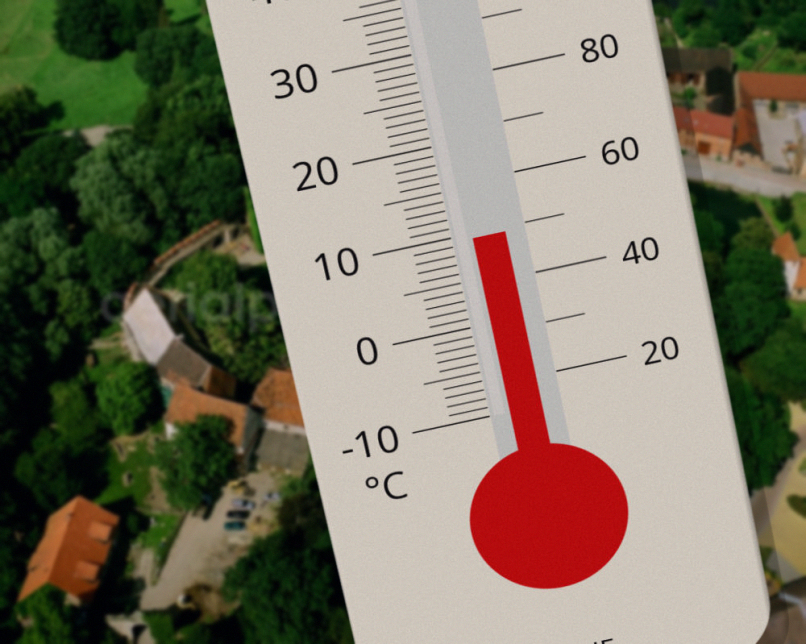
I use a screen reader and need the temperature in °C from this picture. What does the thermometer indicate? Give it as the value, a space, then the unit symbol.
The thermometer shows 9.5 °C
